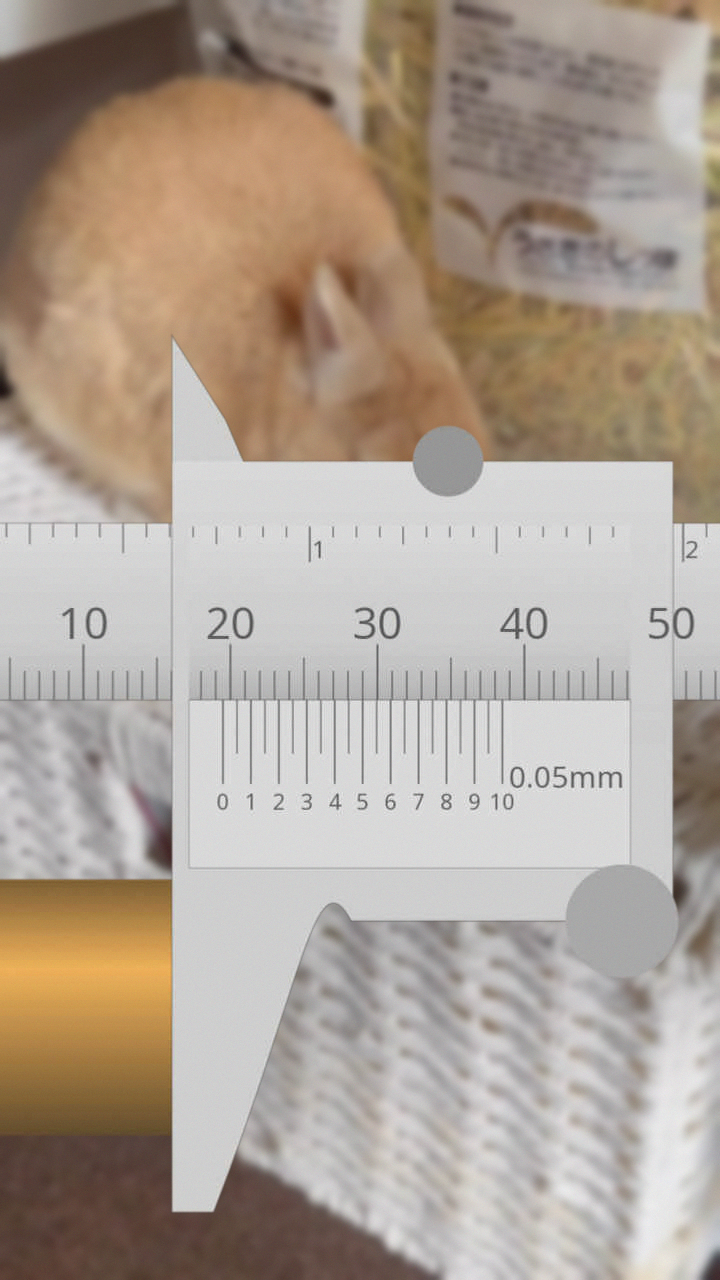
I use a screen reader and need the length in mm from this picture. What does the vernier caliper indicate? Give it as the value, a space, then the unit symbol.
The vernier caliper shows 19.5 mm
